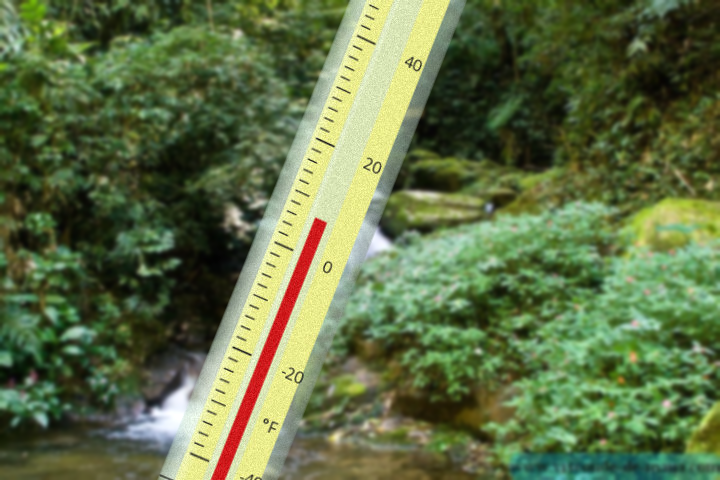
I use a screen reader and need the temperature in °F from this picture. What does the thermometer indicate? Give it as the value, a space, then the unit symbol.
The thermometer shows 7 °F
